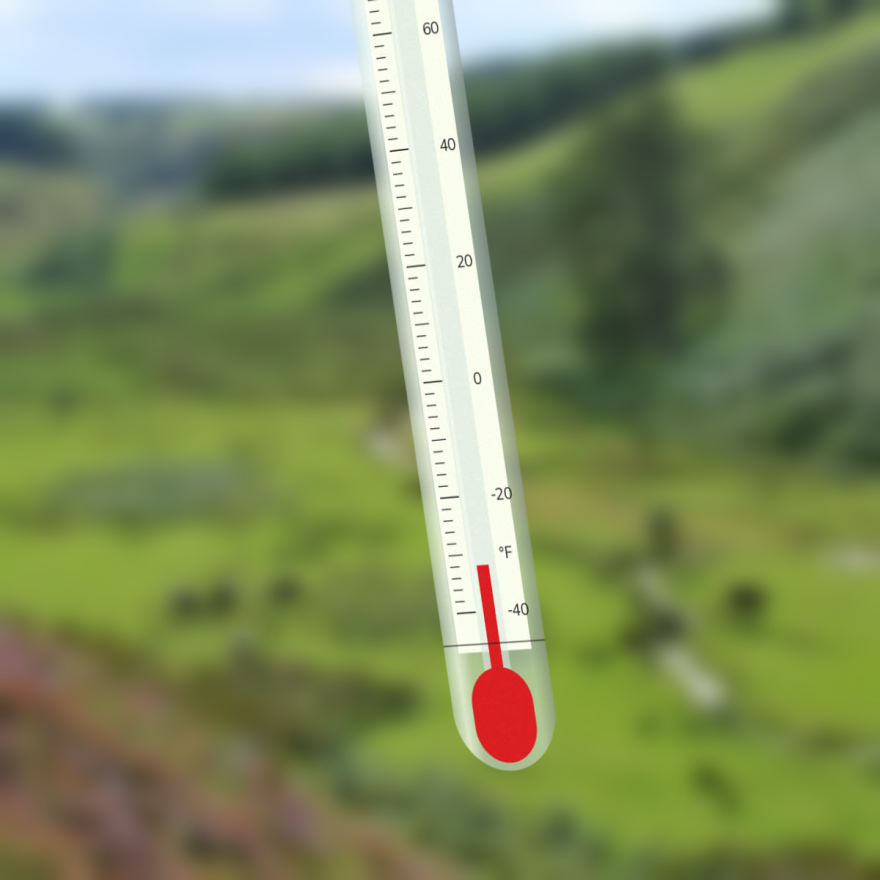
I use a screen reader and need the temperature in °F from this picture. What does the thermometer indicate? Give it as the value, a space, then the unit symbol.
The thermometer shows -32 °F
